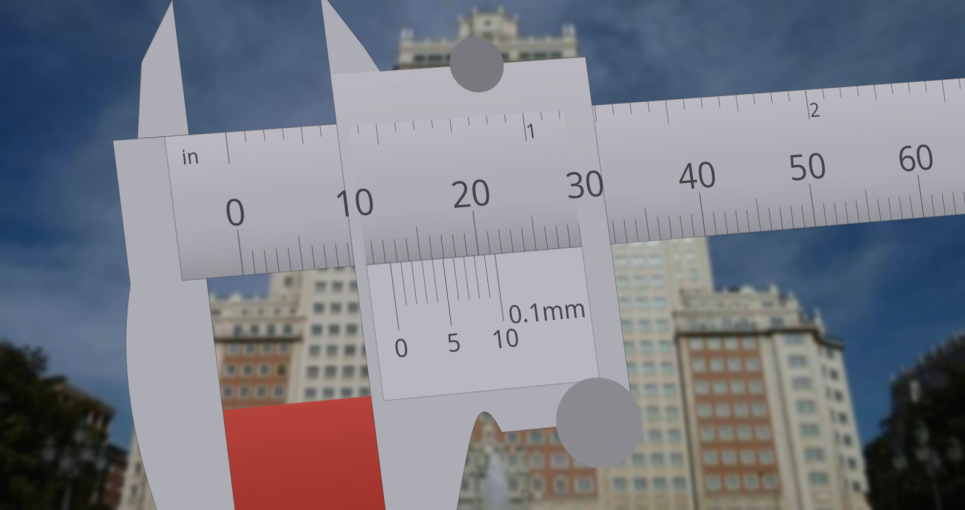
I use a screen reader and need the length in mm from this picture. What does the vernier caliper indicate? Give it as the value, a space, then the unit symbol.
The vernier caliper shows 12.4 mm
